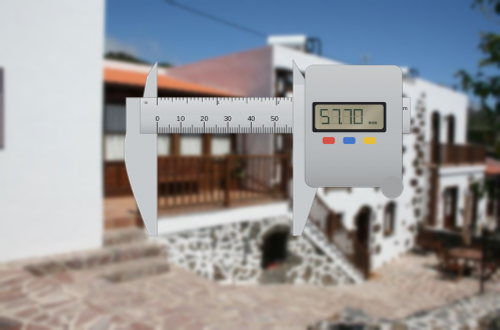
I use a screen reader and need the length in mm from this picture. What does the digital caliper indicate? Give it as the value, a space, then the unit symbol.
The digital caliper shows 57.70 mm
